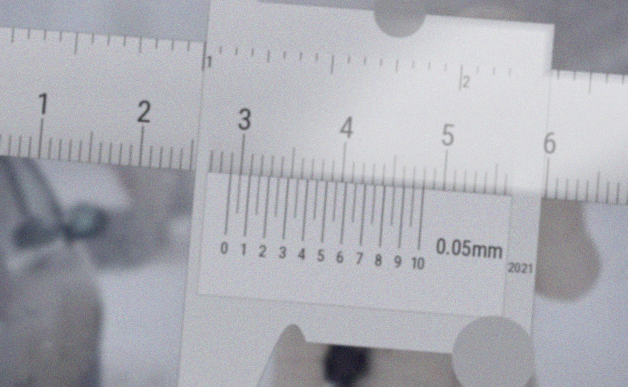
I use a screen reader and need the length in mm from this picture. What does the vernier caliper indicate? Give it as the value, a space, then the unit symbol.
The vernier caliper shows 29.0 mm
